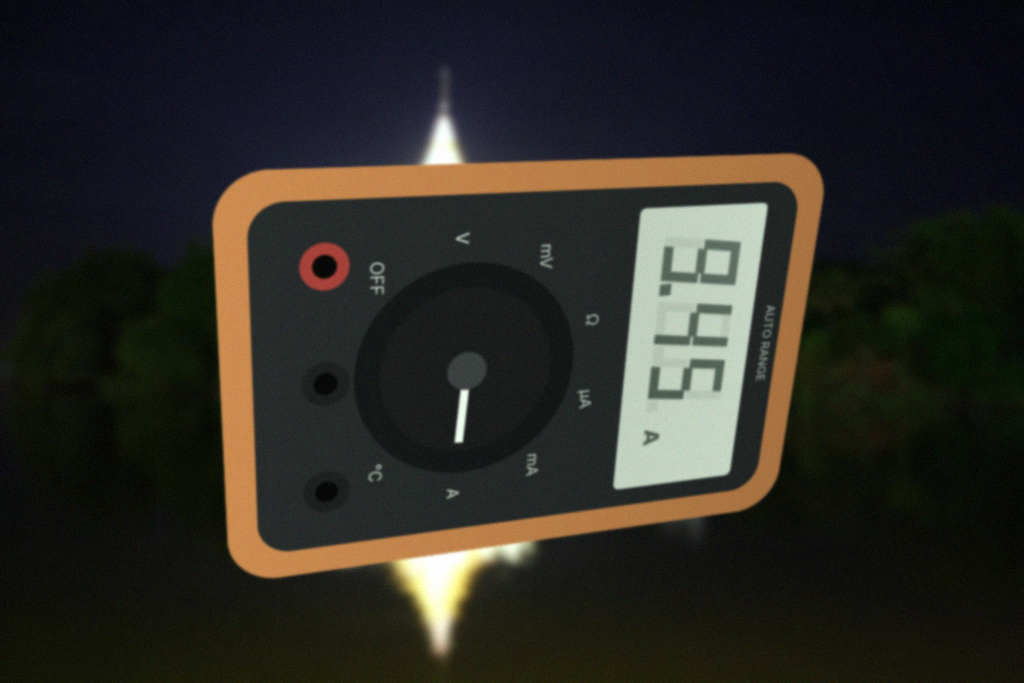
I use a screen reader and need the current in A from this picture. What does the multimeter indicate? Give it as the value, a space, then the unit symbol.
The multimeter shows 9.45 A
